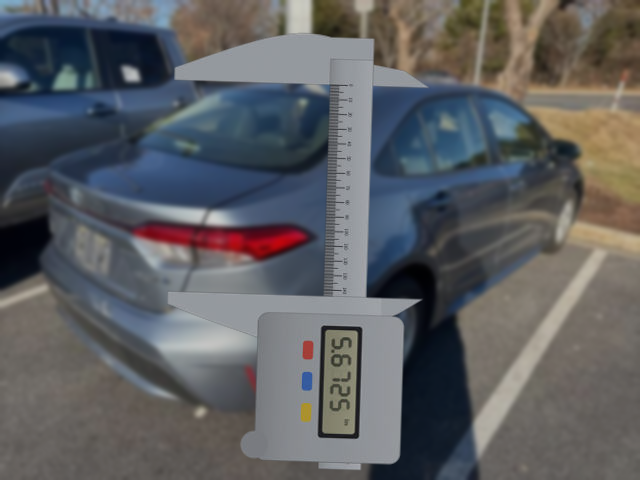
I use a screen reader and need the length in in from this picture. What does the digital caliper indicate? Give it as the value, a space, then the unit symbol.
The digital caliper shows 5.6725 in
